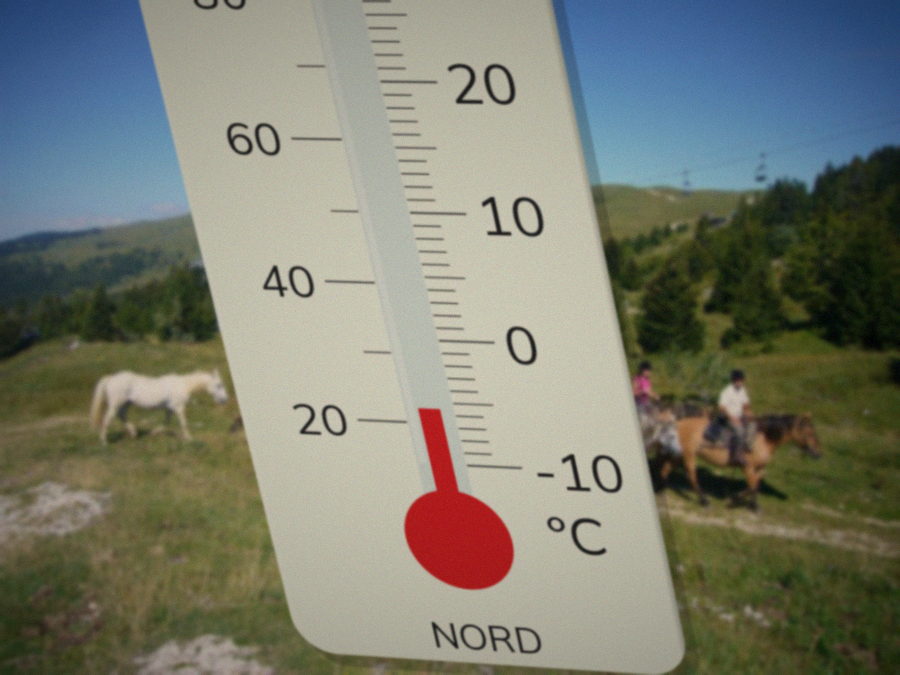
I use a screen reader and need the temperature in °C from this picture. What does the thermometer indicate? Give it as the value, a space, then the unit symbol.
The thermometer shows -5.5 °C
